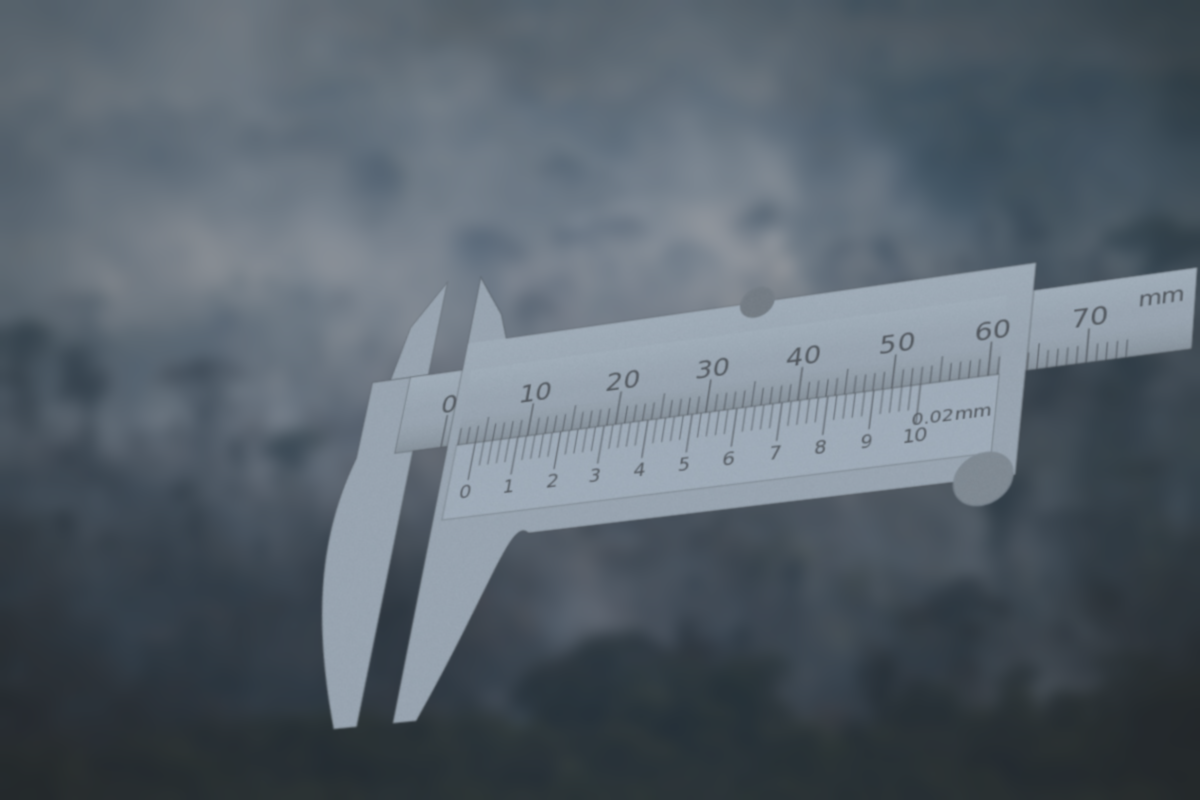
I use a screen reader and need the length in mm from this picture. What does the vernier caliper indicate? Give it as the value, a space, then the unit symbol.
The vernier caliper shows 4.0 mm
